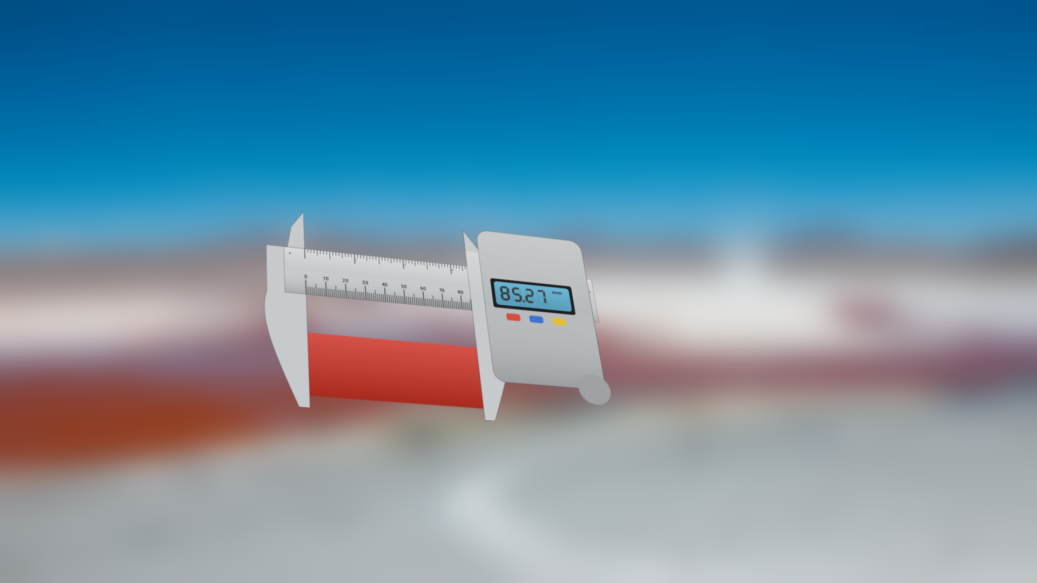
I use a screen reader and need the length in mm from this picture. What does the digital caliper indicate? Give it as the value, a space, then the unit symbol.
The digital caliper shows 85.27 mm
